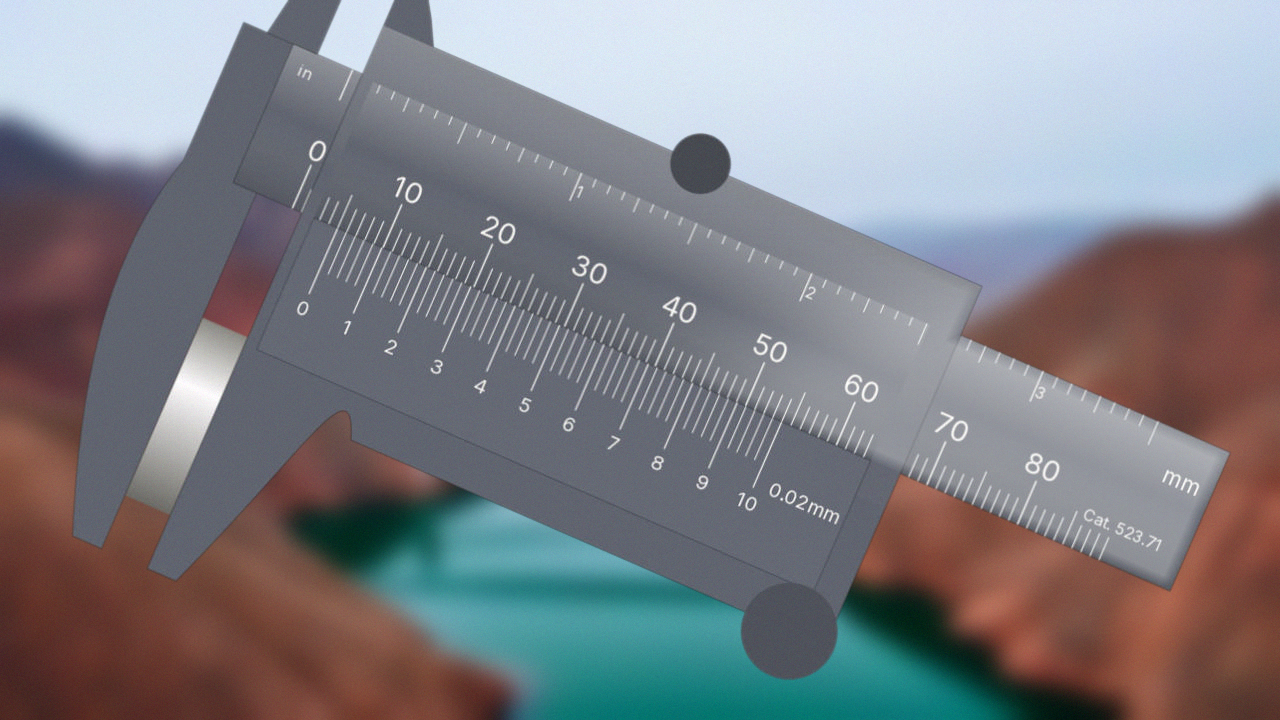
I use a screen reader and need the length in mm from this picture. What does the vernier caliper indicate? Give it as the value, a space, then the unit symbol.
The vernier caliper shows 5.0 mm
